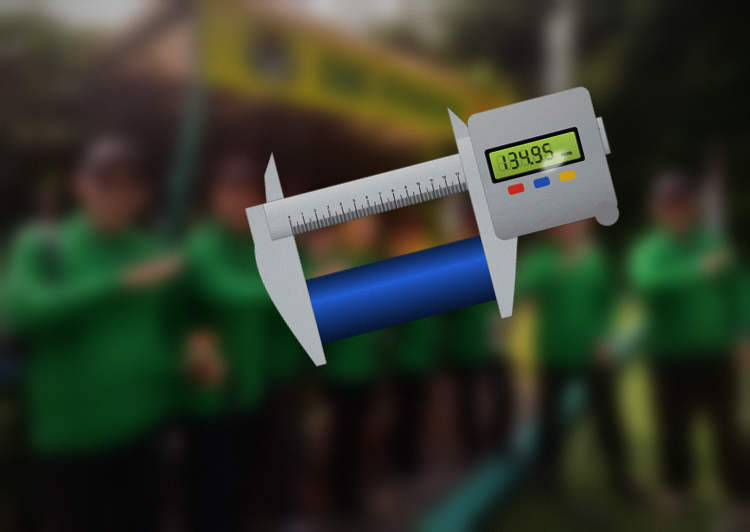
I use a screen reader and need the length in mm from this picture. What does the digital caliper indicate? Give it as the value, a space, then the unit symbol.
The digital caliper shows 134.95 mm
